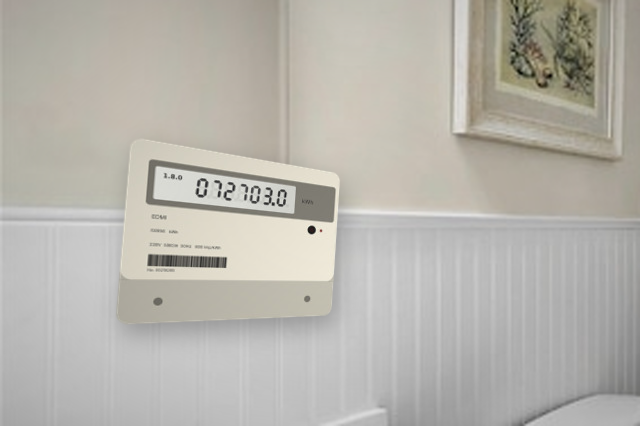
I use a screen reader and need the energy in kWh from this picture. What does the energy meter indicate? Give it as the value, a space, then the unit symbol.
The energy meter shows 72703.0 kWh
